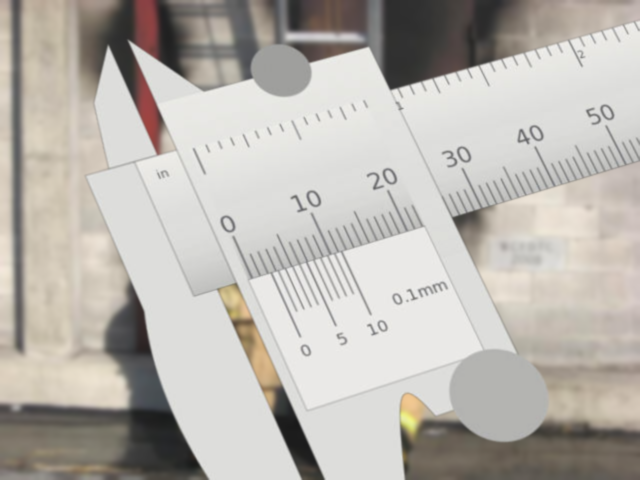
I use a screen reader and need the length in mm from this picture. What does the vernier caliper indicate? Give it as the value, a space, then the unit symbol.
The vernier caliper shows 2.4 mm
